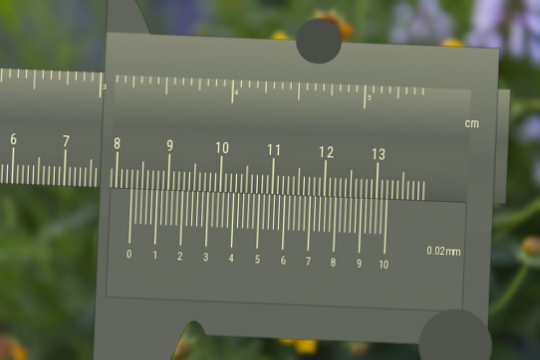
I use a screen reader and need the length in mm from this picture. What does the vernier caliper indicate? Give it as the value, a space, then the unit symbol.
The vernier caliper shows 83.0 mm
